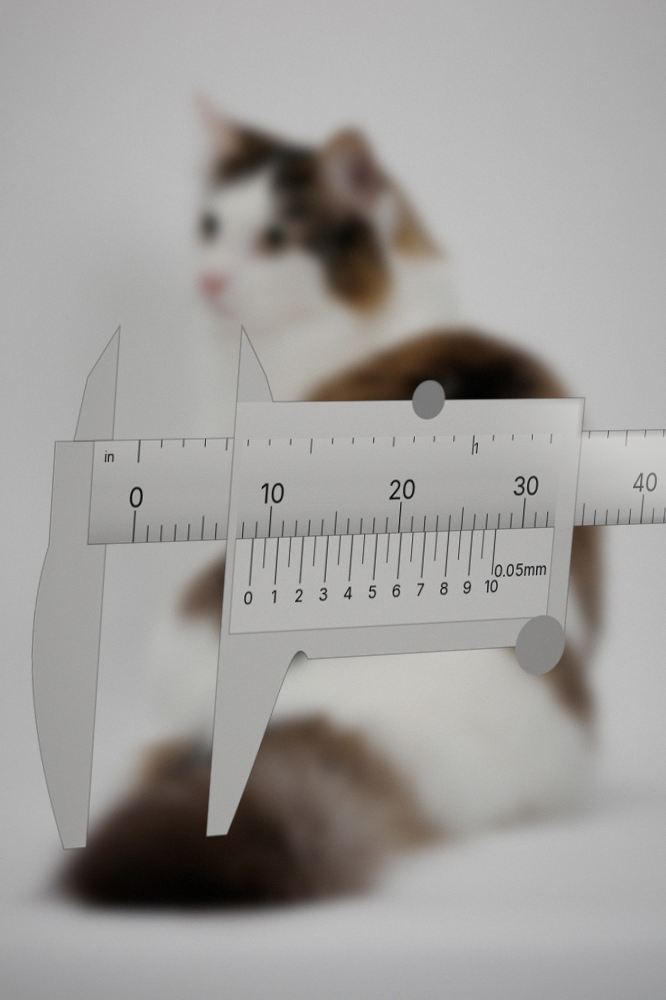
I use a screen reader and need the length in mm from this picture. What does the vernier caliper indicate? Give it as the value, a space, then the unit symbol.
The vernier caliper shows 8.8 mm
